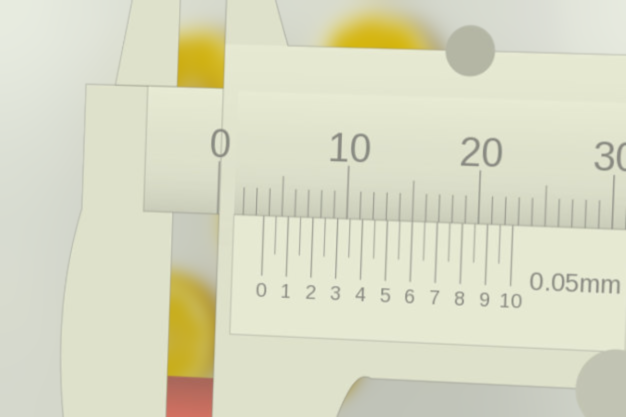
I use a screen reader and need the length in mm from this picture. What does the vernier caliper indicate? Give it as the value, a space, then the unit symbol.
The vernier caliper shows 3.6 mm
